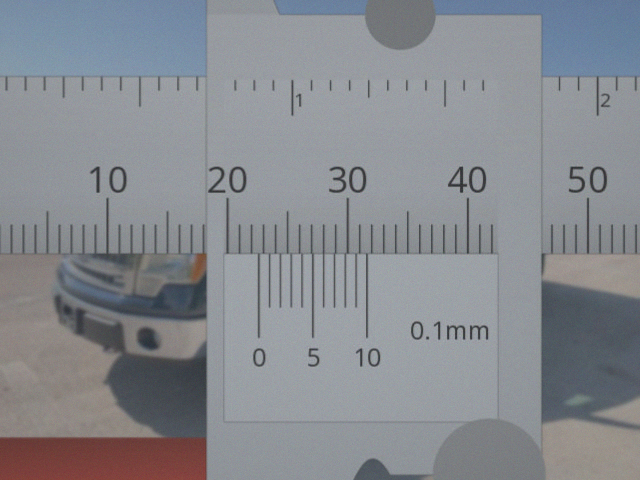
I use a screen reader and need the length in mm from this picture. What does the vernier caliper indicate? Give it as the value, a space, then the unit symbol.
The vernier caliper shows 22.6 mm
